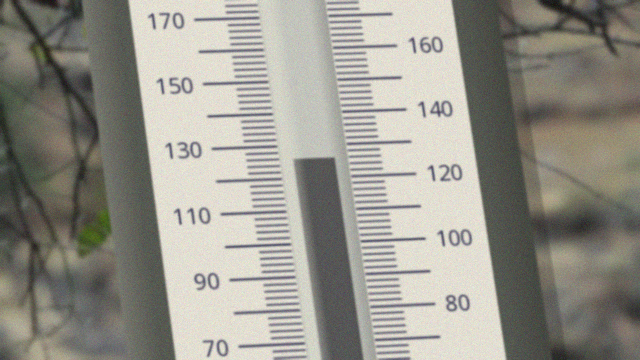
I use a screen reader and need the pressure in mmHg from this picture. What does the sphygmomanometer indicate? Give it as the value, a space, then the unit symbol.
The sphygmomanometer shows 126 mmHg
